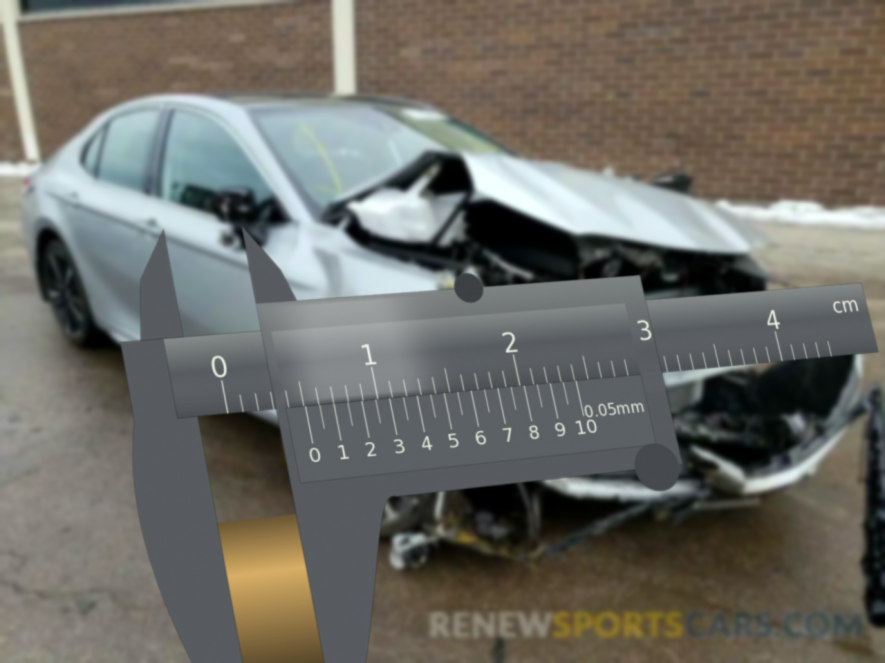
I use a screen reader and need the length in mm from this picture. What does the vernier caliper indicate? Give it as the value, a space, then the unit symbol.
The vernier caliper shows 5.1 mm
